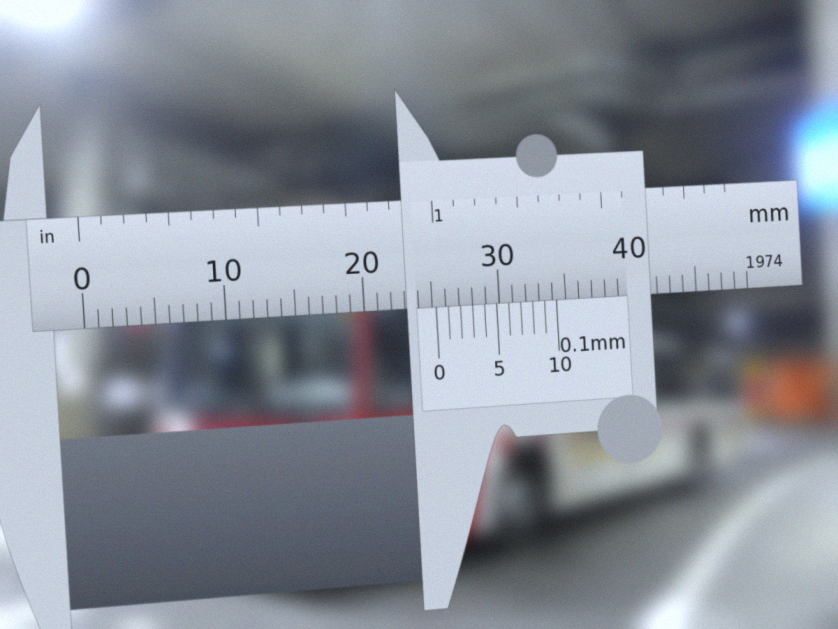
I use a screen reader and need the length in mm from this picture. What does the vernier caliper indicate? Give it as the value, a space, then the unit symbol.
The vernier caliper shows 25.3 mm
